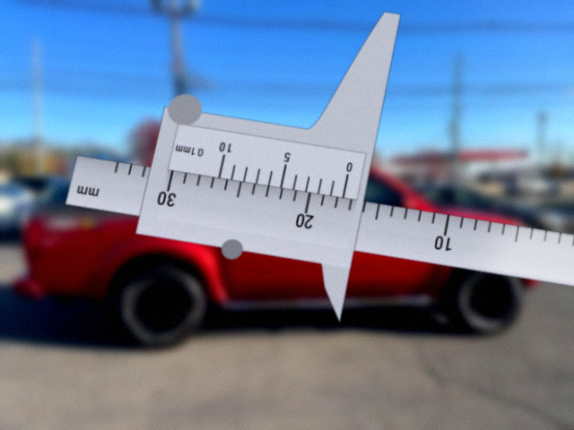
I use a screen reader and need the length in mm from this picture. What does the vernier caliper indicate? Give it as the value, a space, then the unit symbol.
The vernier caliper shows 17.6 mm
